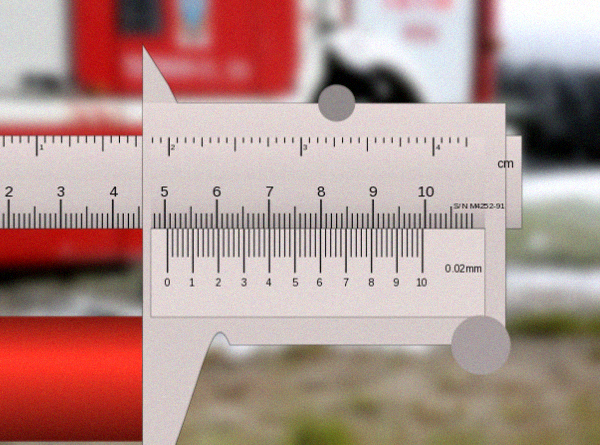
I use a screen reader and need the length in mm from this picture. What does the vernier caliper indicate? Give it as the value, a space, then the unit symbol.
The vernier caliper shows 50.5 mm
